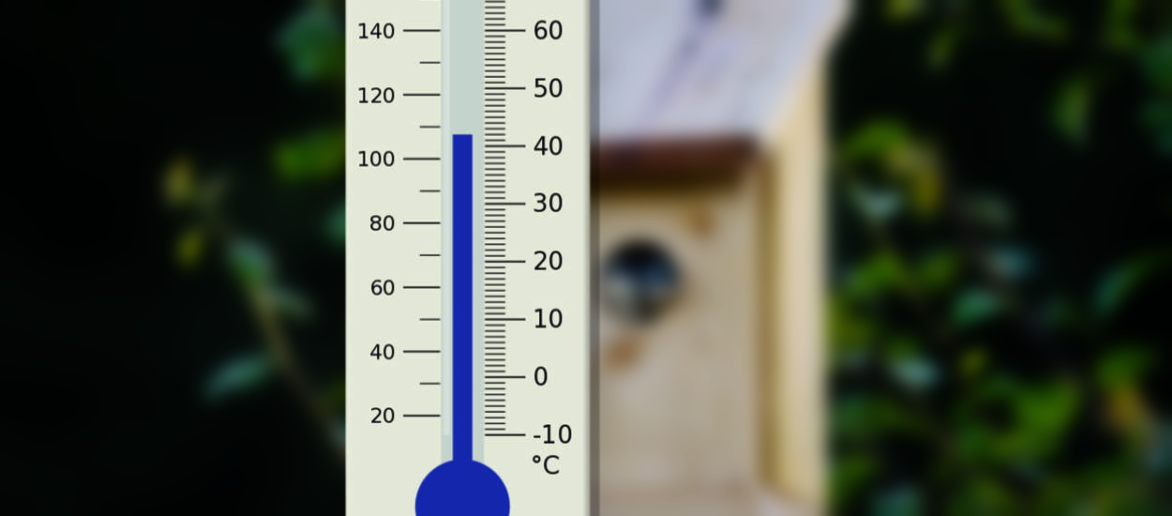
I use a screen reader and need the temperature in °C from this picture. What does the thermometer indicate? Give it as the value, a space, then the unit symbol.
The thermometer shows 42 °C
